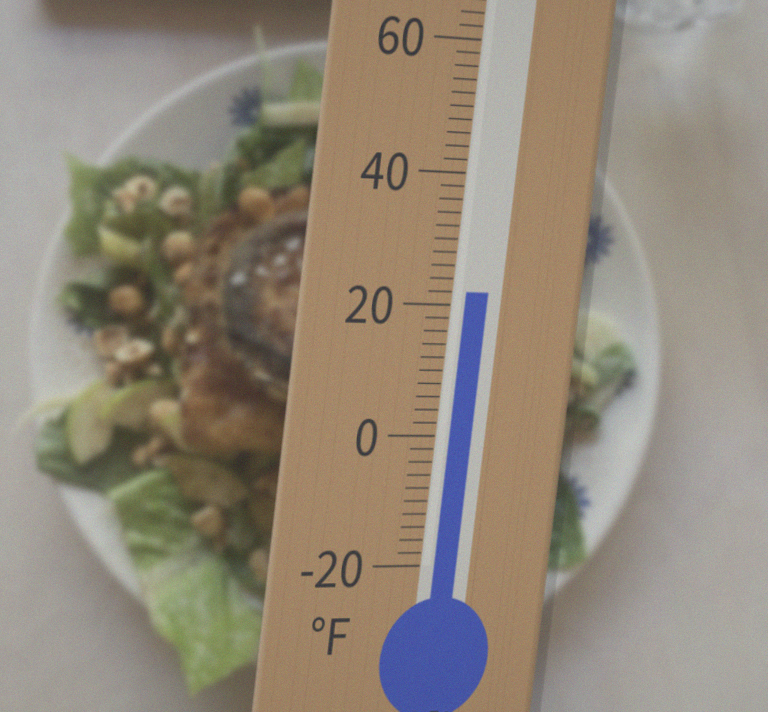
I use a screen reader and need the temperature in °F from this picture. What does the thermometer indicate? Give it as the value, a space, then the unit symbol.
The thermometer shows 22 °F
